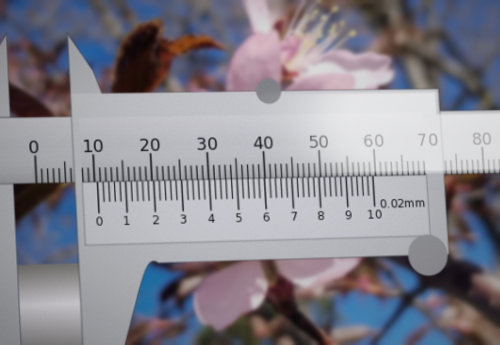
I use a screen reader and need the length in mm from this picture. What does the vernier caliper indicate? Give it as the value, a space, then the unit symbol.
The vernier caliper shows 10.5 mm
